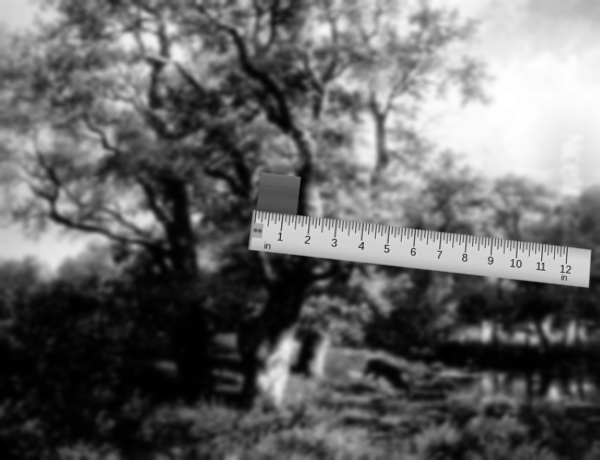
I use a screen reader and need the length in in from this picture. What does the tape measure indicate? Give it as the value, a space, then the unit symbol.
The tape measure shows 1.5 in
